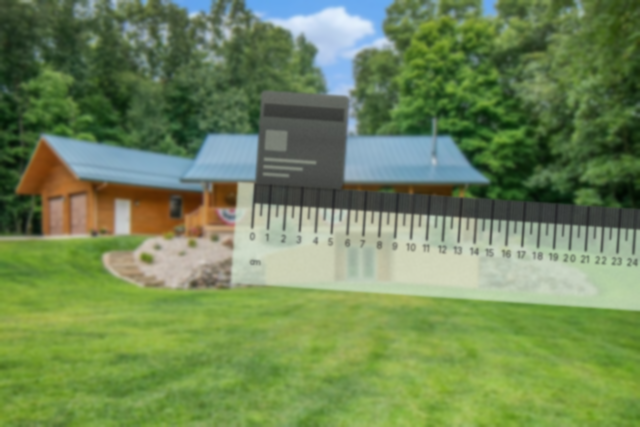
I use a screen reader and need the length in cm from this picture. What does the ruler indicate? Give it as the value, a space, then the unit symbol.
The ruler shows 5.5 cm
